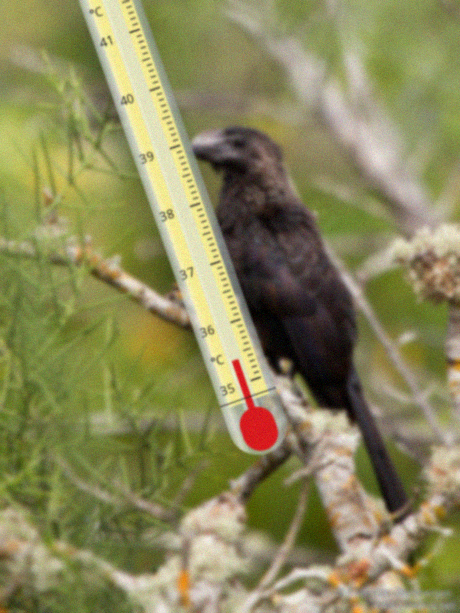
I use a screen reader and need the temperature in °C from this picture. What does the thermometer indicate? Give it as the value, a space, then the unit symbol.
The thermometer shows 35.4 °C
